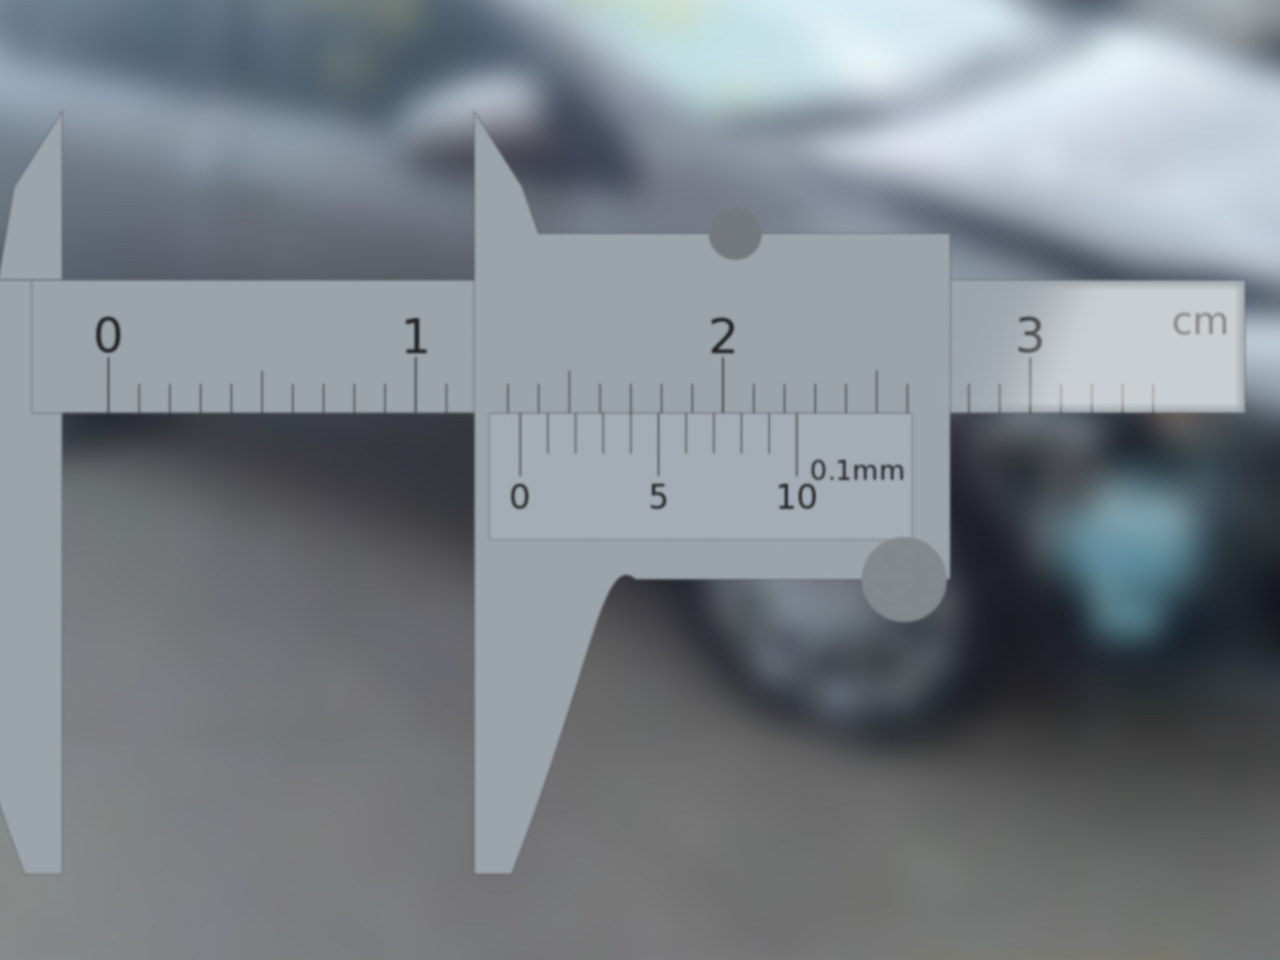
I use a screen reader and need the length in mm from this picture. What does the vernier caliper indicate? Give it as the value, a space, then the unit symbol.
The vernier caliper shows 13.4 mm
